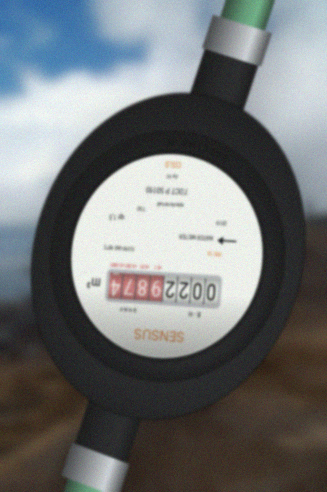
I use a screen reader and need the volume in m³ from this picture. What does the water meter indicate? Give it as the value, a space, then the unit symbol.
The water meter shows 22.9874 m³
